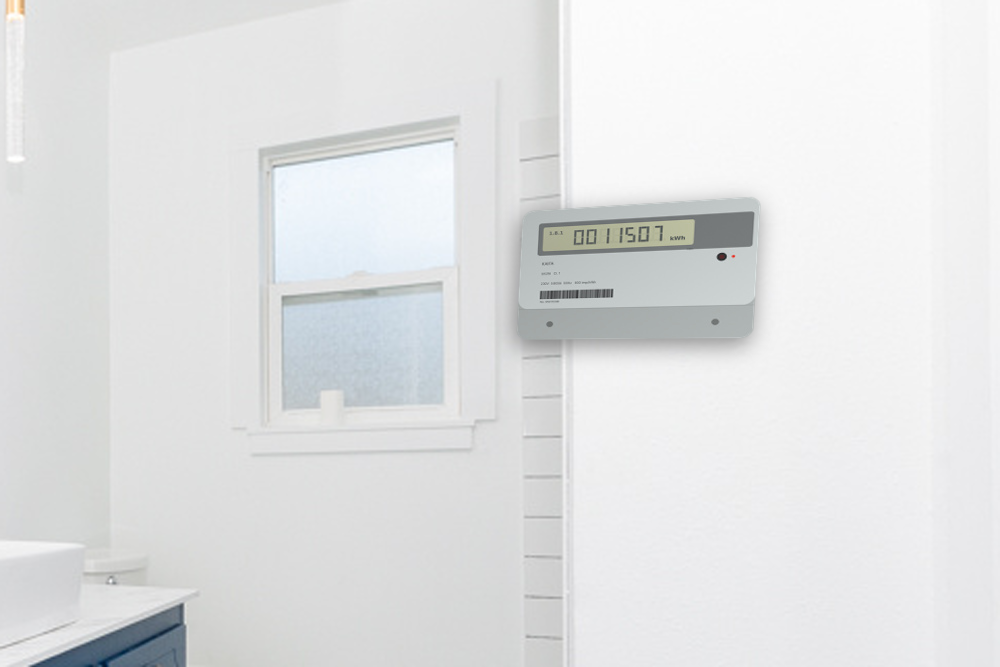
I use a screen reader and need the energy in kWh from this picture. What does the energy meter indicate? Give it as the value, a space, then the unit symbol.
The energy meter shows 11507 kWh
